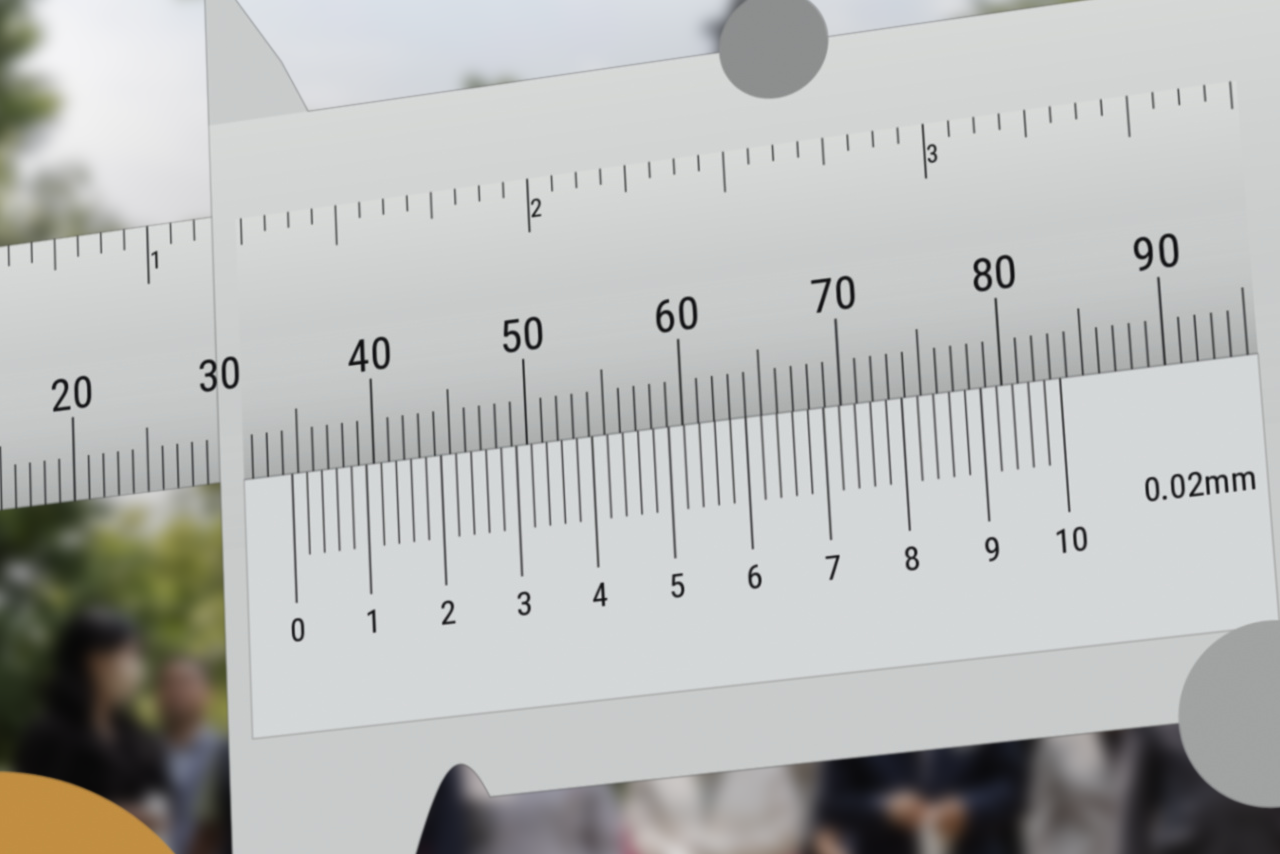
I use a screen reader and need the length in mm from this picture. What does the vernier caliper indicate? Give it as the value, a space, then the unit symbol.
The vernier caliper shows 34.6 mm
